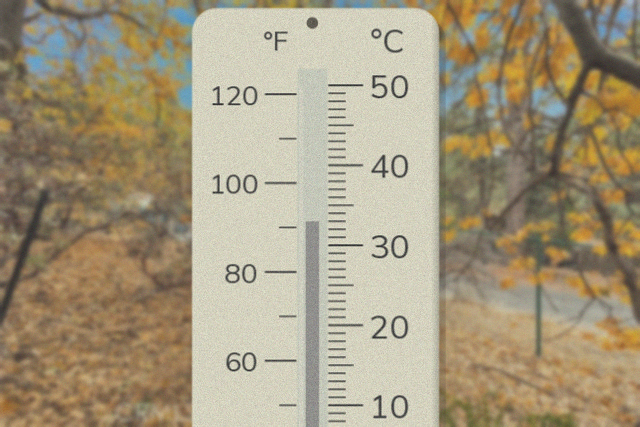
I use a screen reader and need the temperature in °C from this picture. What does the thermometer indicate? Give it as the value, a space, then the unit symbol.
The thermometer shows 33 °C
